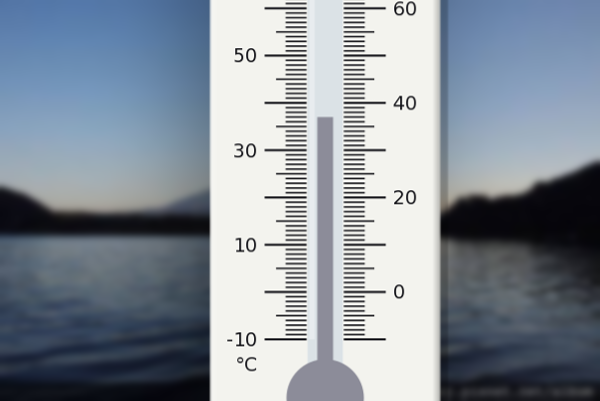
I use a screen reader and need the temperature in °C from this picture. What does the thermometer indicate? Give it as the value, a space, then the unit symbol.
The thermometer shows 37 °C
